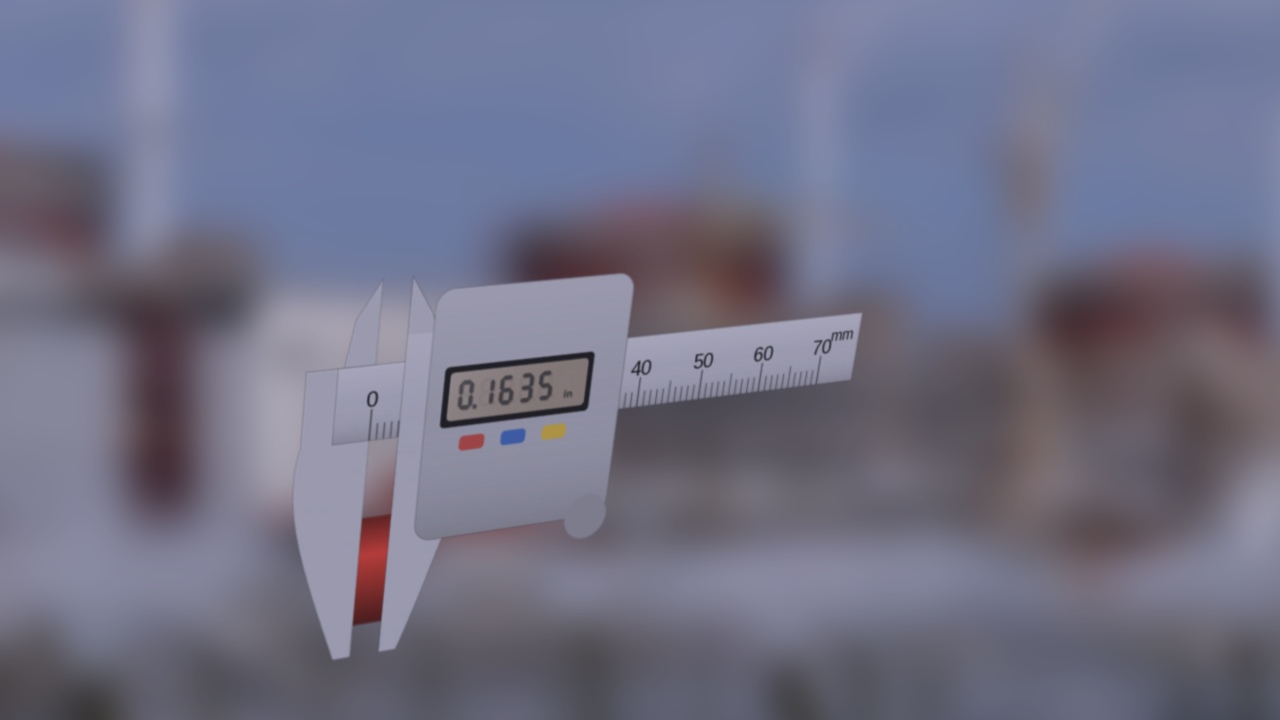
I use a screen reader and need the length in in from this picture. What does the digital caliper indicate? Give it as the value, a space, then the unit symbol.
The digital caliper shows 0.1635 in
